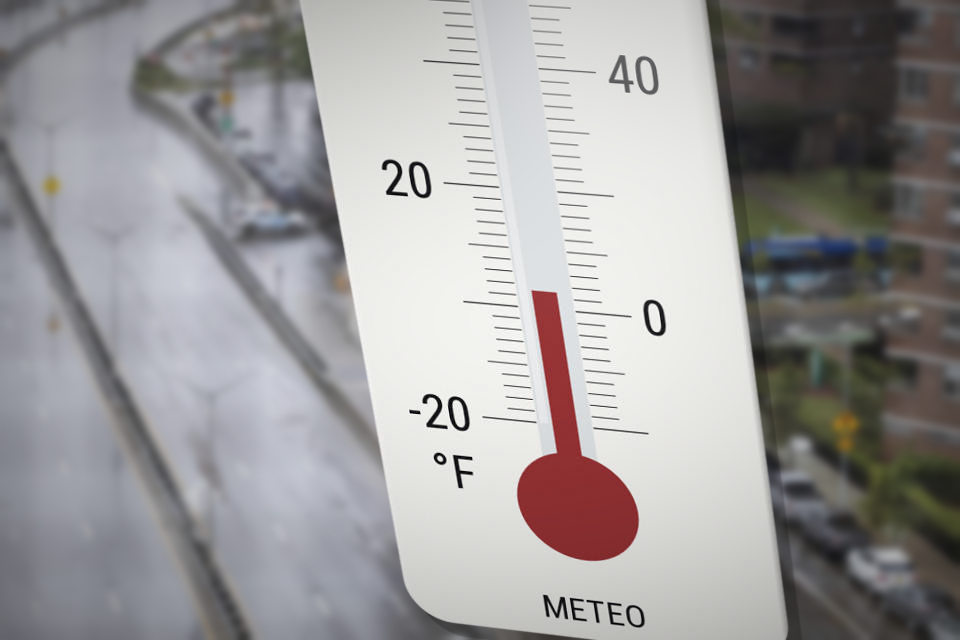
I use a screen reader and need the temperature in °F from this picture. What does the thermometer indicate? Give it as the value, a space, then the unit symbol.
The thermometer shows 3 °F
